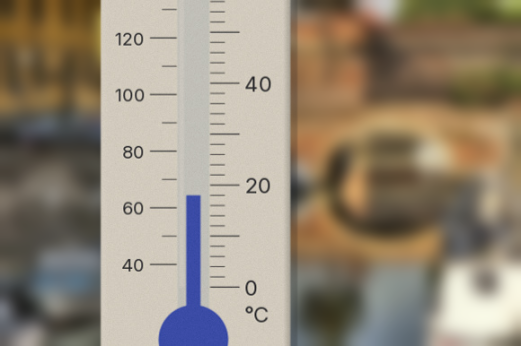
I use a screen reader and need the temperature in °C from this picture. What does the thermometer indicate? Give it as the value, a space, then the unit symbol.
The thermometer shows 18 °C
